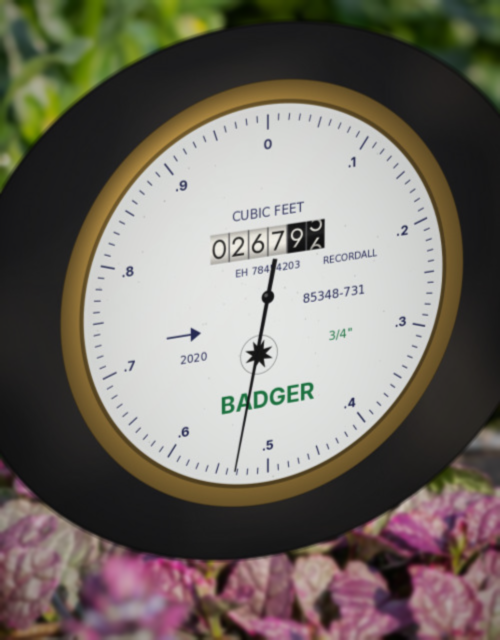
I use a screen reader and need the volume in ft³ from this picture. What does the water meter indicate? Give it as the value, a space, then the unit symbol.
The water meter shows 26795.53 ft³
